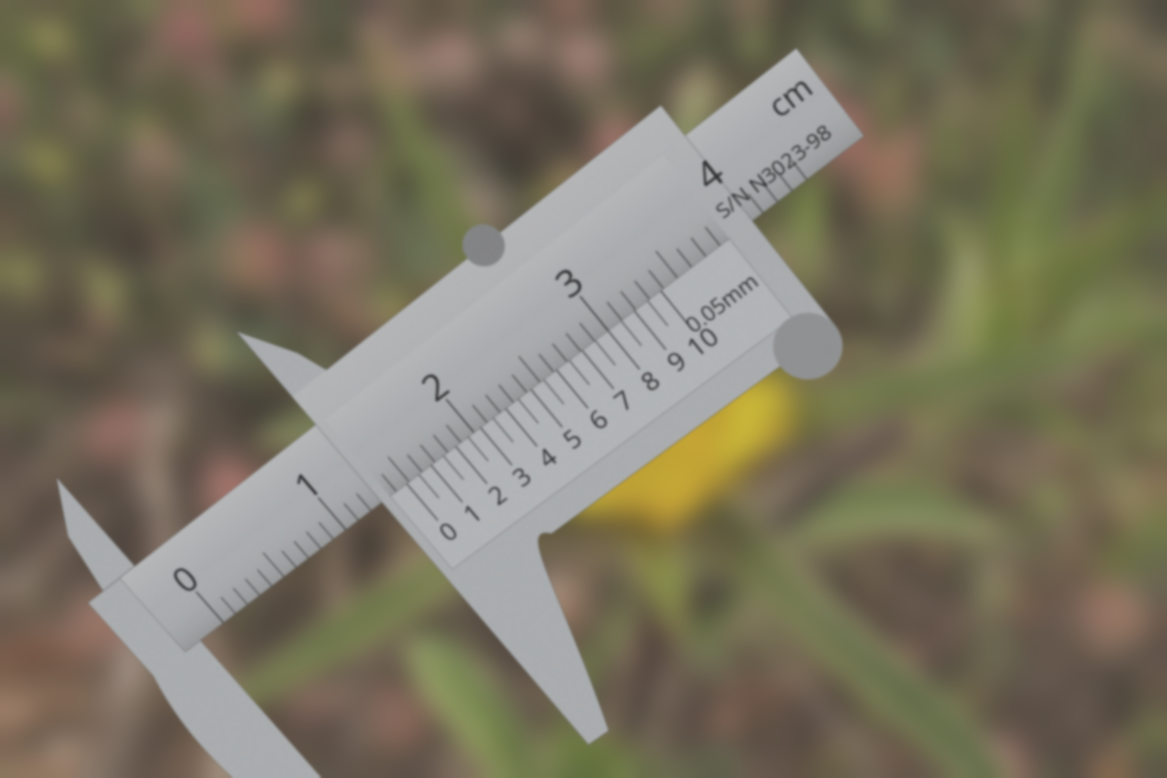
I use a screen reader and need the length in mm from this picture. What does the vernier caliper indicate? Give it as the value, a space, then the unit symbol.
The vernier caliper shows 14.8 mm
